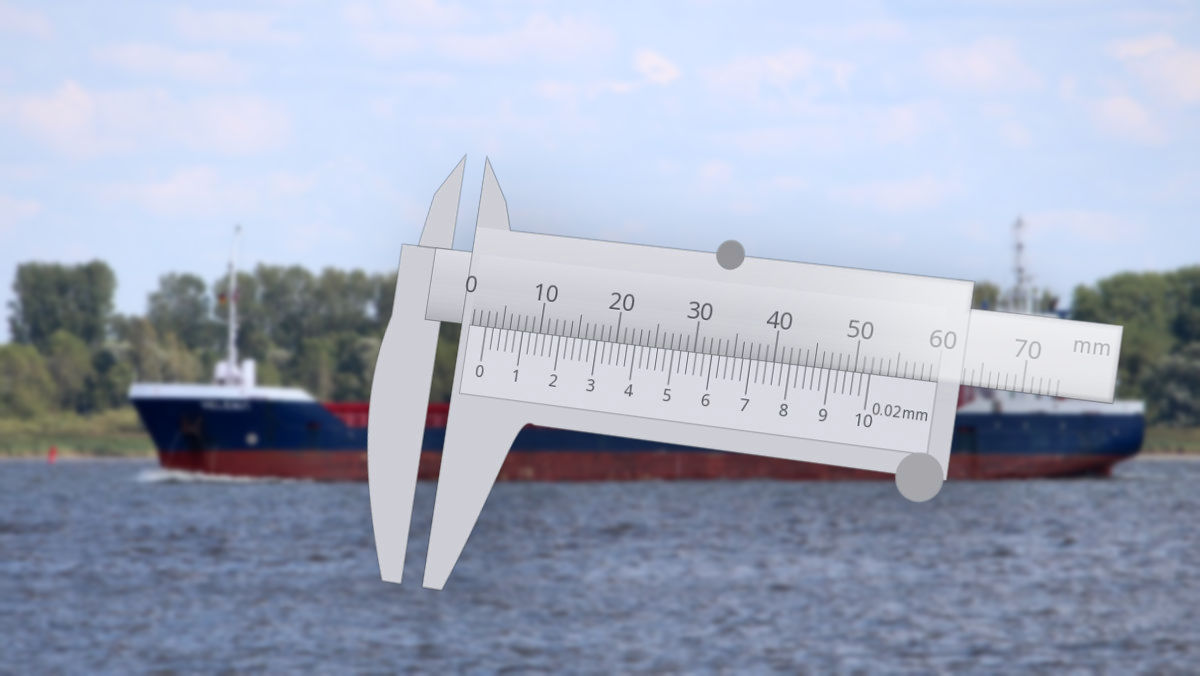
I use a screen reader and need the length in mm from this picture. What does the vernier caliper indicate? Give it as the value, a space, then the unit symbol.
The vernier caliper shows 2.8 mm
